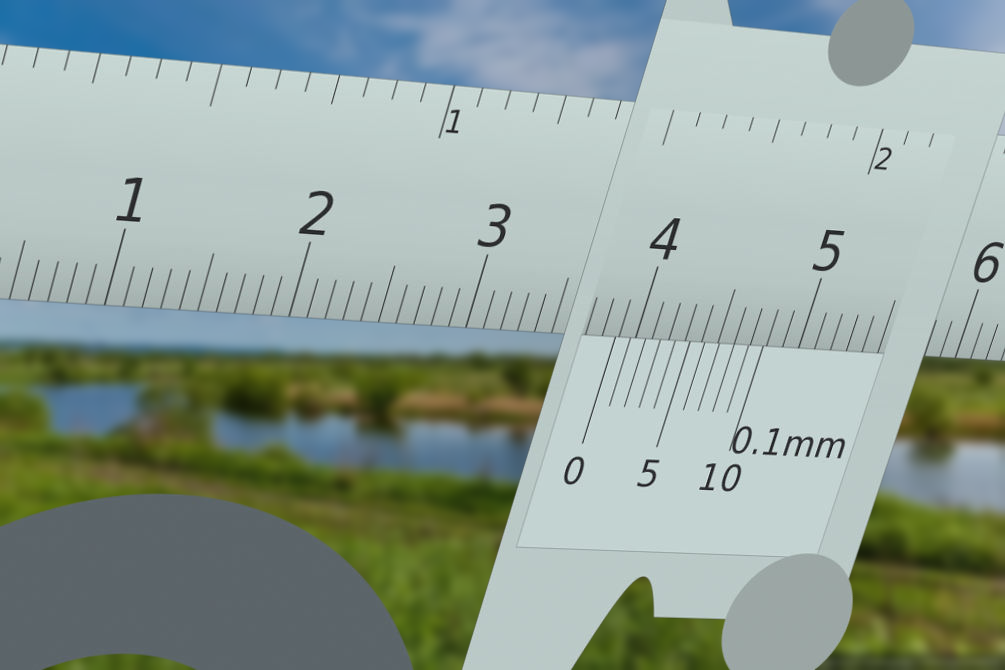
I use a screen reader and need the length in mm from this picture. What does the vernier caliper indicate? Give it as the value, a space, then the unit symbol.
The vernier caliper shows 38.8 mm
